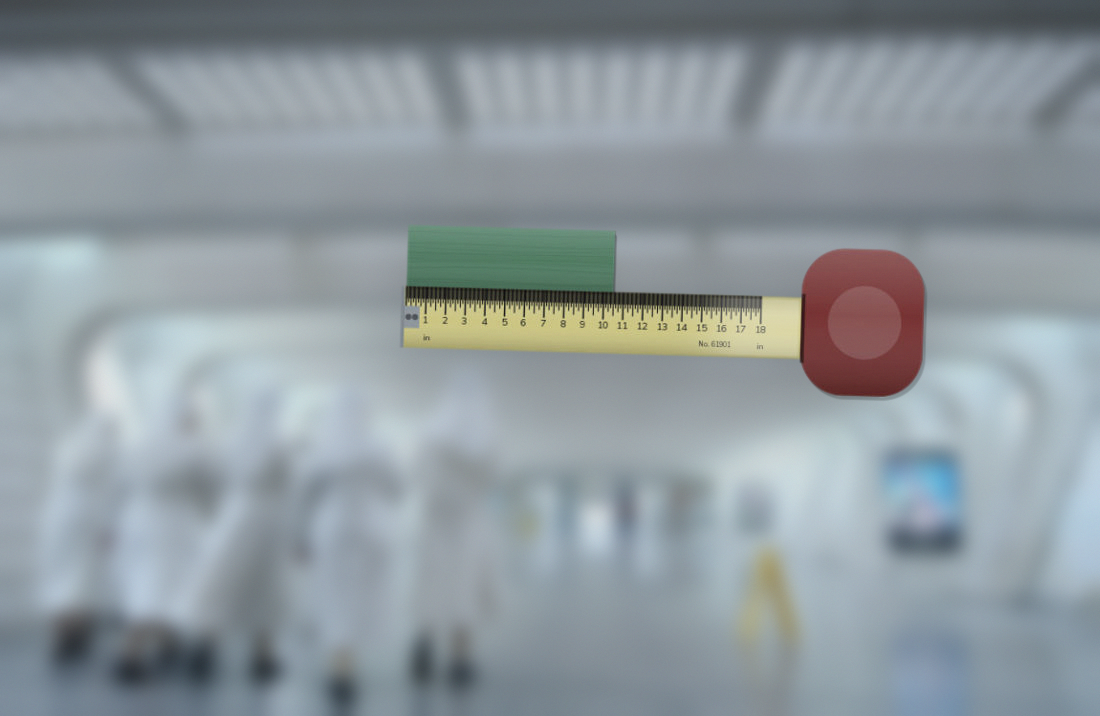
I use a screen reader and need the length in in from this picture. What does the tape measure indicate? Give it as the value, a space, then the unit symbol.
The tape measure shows 10.5 in
